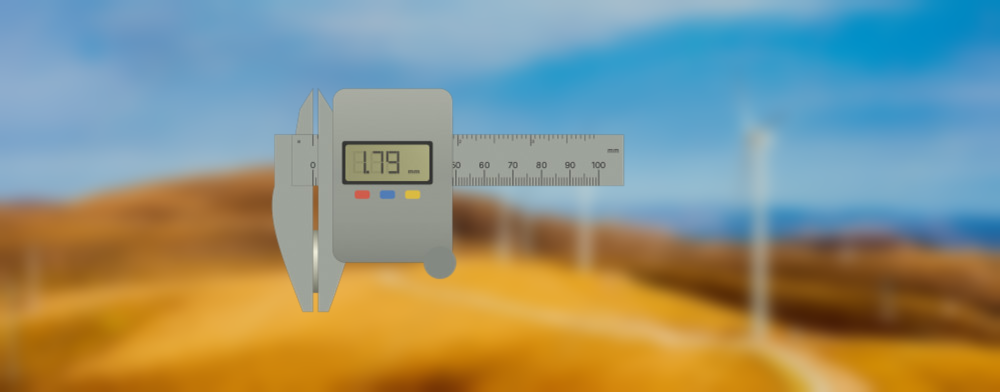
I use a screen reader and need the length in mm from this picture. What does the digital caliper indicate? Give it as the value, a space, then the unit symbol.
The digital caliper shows 1.79 mm
